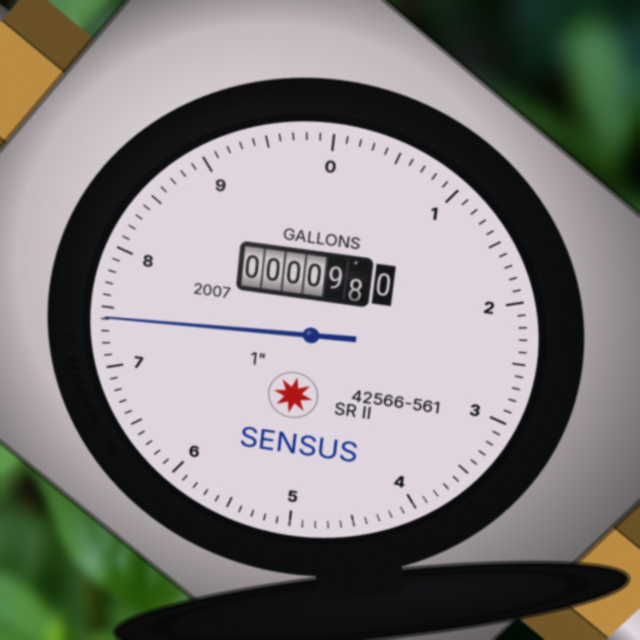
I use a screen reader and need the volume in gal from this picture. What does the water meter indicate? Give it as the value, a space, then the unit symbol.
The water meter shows 977.4 gal
